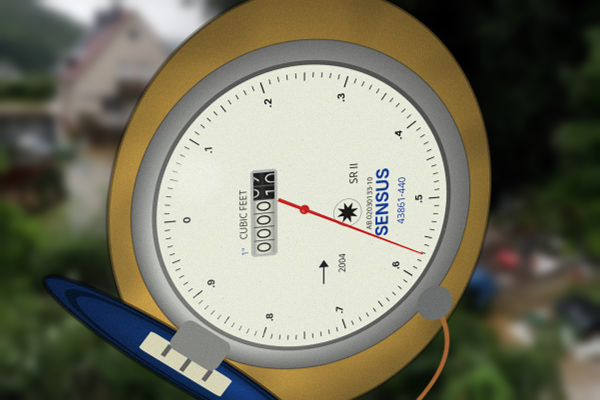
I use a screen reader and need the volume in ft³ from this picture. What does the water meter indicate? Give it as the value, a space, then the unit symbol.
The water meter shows 9.57 ft³
